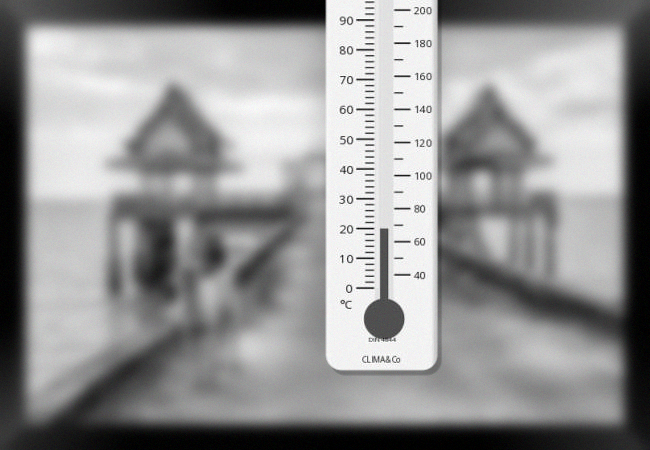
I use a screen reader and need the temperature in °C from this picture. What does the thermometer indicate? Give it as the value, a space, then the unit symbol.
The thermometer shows 20 °C
